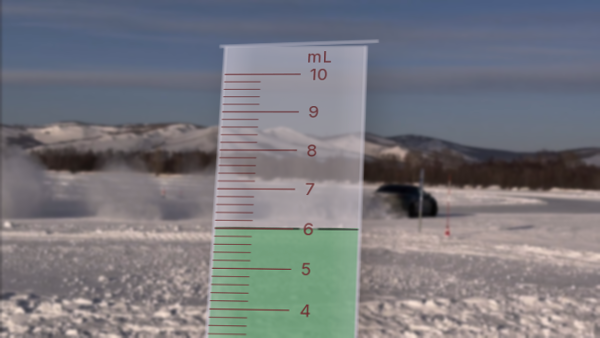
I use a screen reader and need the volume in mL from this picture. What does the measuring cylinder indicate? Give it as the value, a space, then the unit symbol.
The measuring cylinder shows 6 mL
